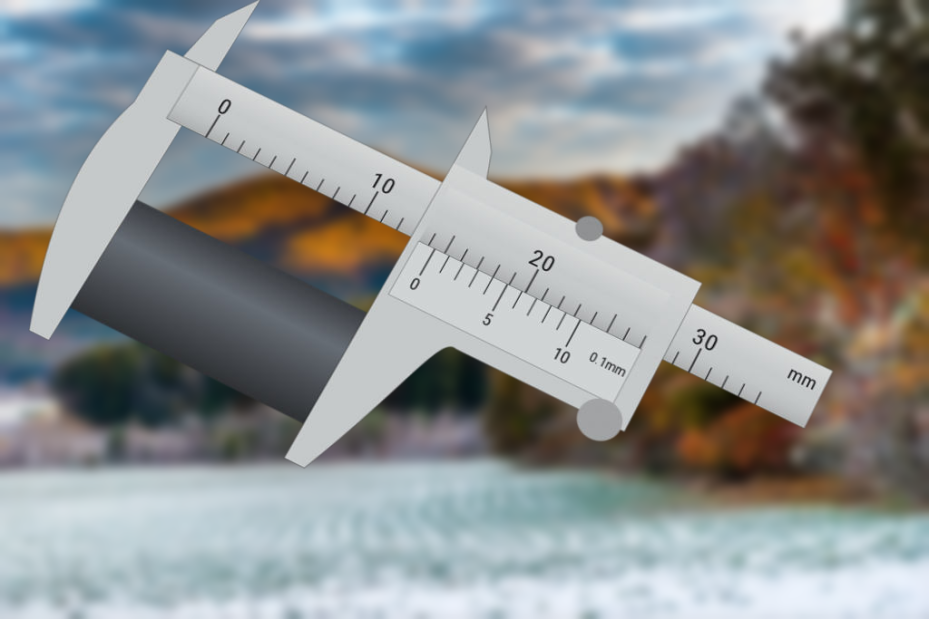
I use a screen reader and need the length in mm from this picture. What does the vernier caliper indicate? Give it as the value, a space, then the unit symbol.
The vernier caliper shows 14.4 mm
